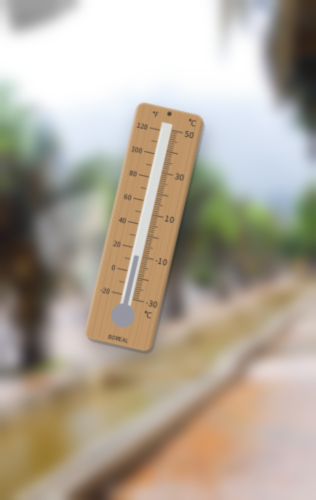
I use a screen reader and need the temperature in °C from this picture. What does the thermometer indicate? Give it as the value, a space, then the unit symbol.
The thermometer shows -10 °C
